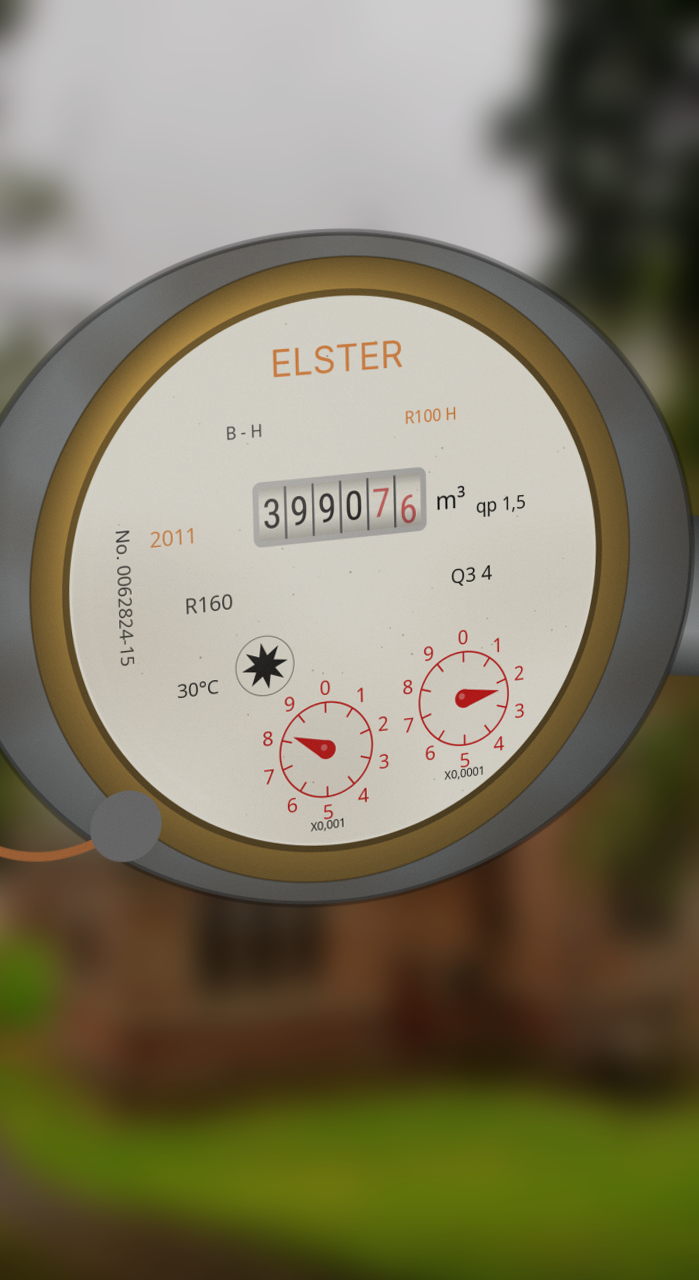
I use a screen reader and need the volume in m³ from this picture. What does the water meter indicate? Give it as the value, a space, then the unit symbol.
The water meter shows 3990.7582 m³
